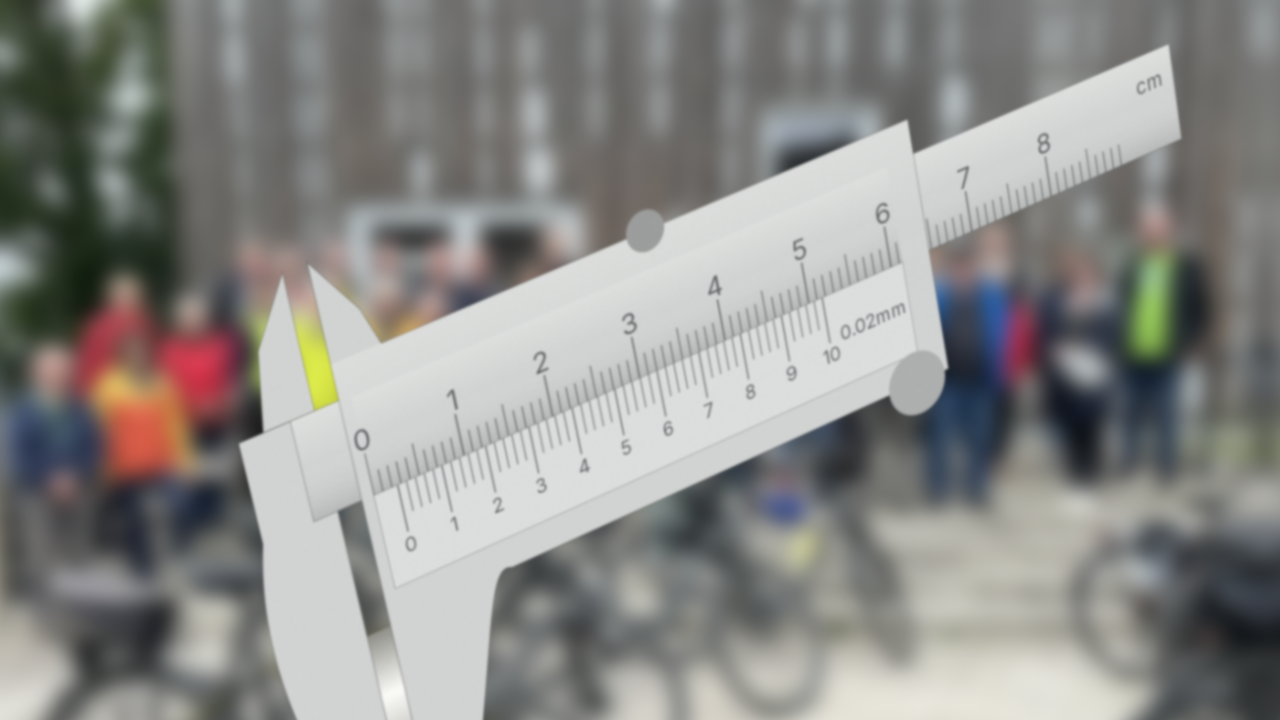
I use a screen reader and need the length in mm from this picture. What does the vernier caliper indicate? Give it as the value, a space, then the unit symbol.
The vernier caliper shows 2.6 mm
